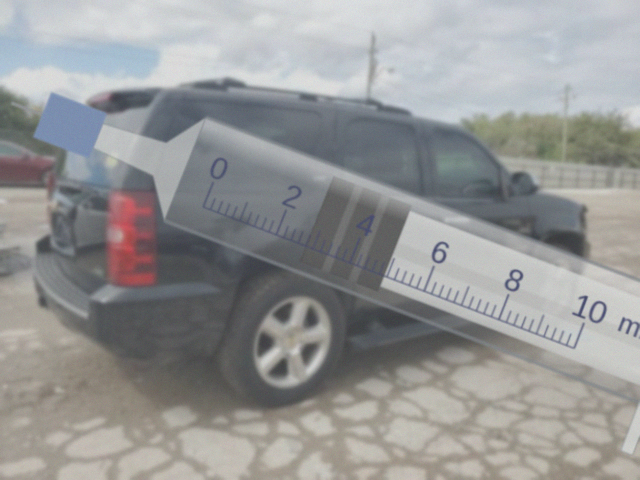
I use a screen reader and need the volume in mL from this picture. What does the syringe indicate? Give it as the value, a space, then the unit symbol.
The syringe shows 2.8 mL
